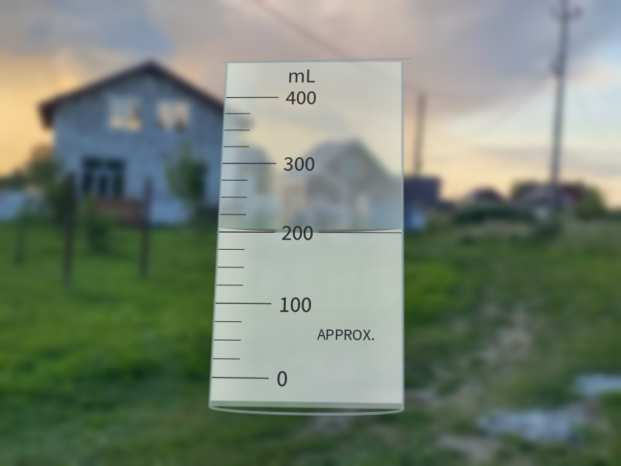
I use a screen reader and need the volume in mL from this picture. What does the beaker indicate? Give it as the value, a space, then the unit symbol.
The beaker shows 200 mL
